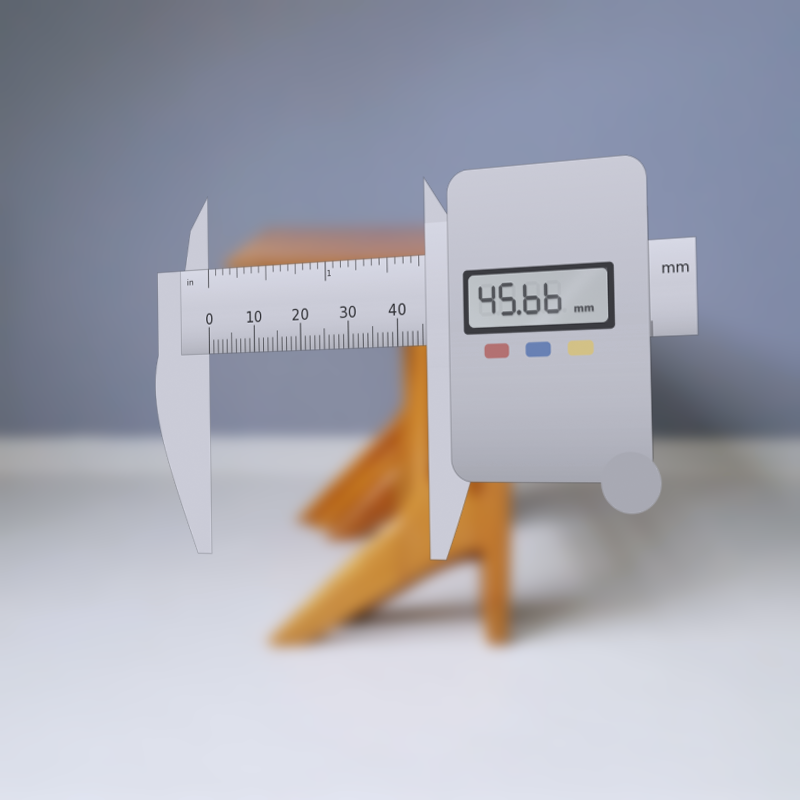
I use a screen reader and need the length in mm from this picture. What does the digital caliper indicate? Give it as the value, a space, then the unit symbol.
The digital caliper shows 45.66 mm
